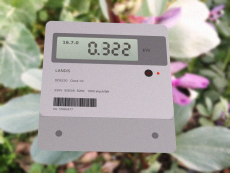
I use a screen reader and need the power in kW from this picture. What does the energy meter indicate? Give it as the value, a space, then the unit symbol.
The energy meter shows 0.322 kW
